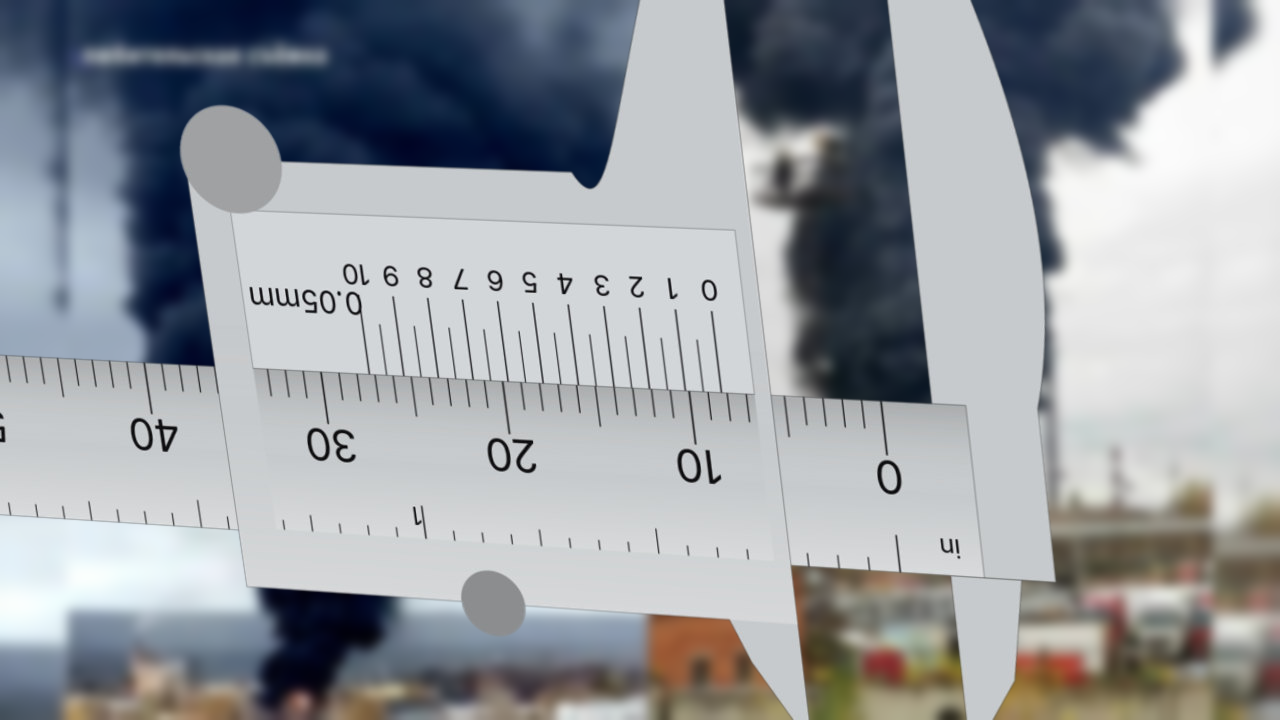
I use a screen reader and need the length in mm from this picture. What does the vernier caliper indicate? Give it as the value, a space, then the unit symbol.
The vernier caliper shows 8.3 mm
